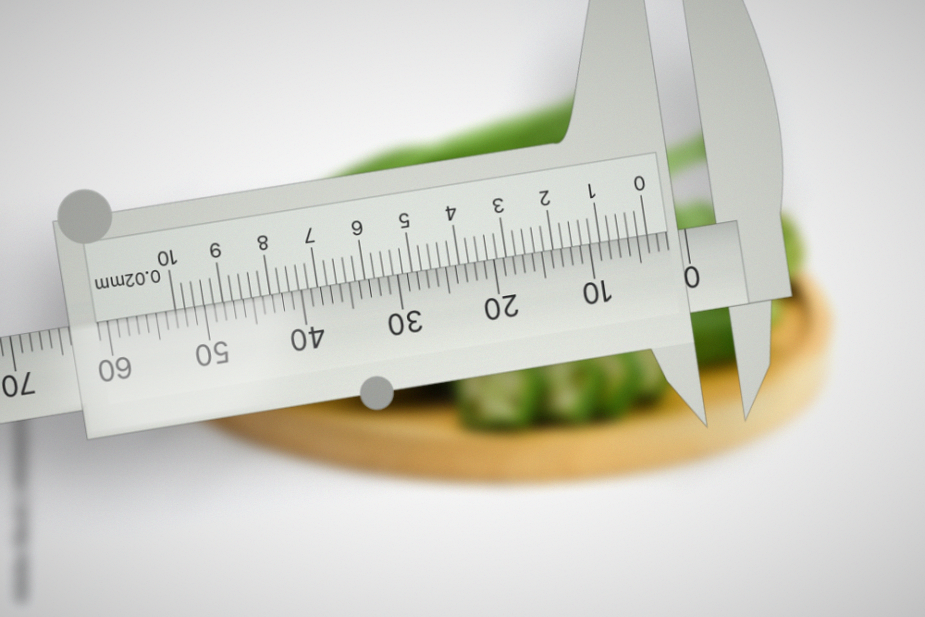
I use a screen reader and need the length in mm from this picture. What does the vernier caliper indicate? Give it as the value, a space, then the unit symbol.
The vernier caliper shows 4.0 mm
